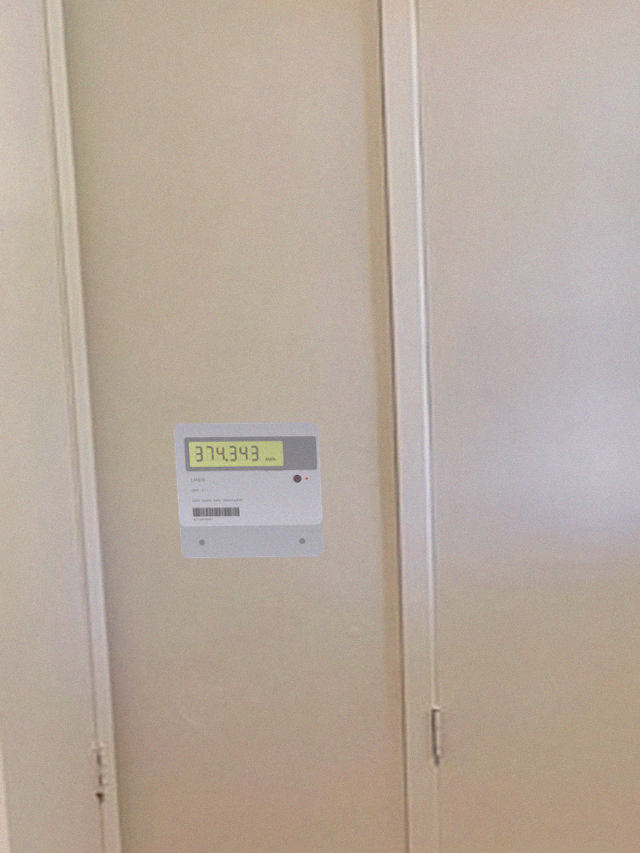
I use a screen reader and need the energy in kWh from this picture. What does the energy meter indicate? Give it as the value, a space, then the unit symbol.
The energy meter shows 374.343 kWh
